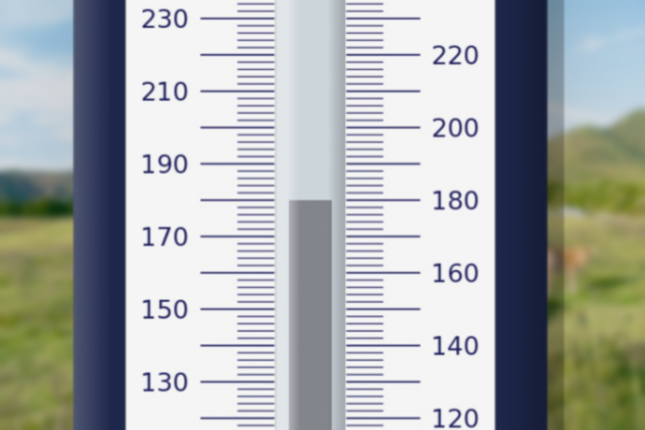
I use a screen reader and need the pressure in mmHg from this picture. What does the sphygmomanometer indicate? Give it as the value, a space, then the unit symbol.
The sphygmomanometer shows 180 mmHg
